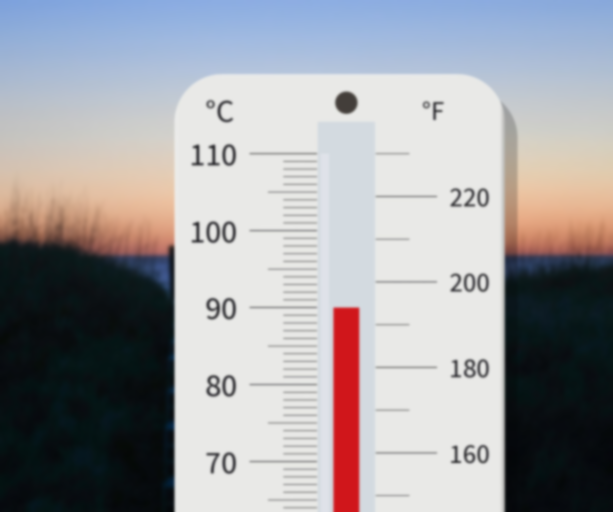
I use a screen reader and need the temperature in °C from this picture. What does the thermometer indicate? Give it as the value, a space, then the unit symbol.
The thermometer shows 90 °C
